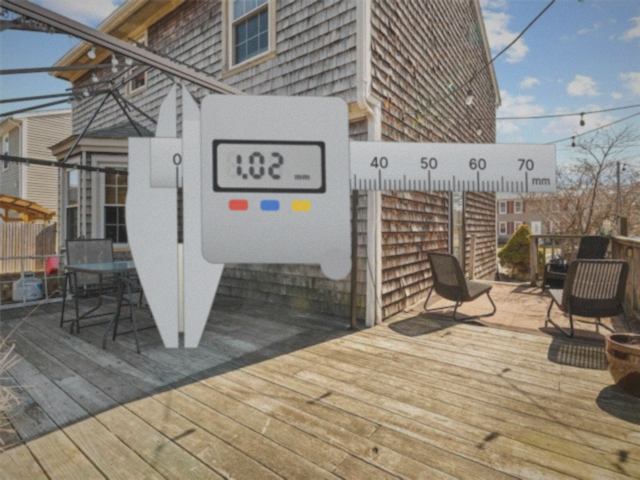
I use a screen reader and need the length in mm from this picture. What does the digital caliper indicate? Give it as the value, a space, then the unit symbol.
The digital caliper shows 1.02 mm
